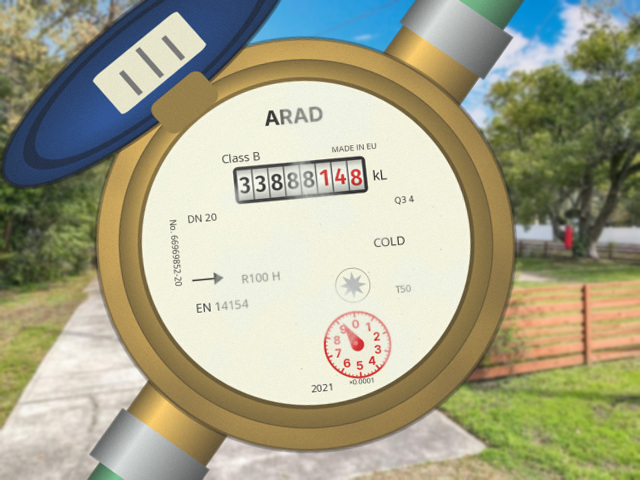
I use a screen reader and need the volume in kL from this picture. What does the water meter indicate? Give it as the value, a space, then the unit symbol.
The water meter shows 33888.1479 kL
